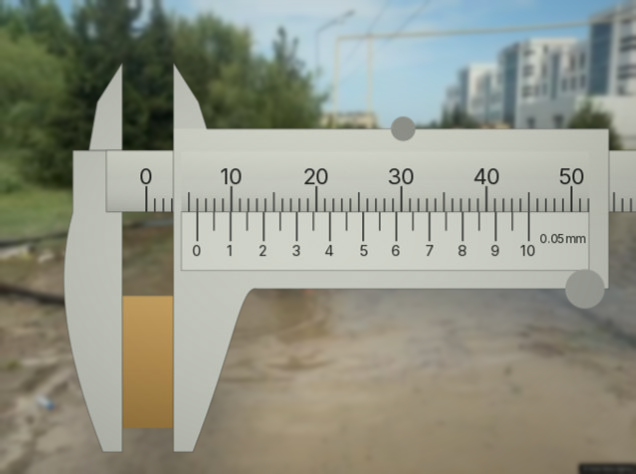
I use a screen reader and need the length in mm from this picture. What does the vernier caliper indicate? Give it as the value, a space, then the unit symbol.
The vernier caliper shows 6.0 mm
